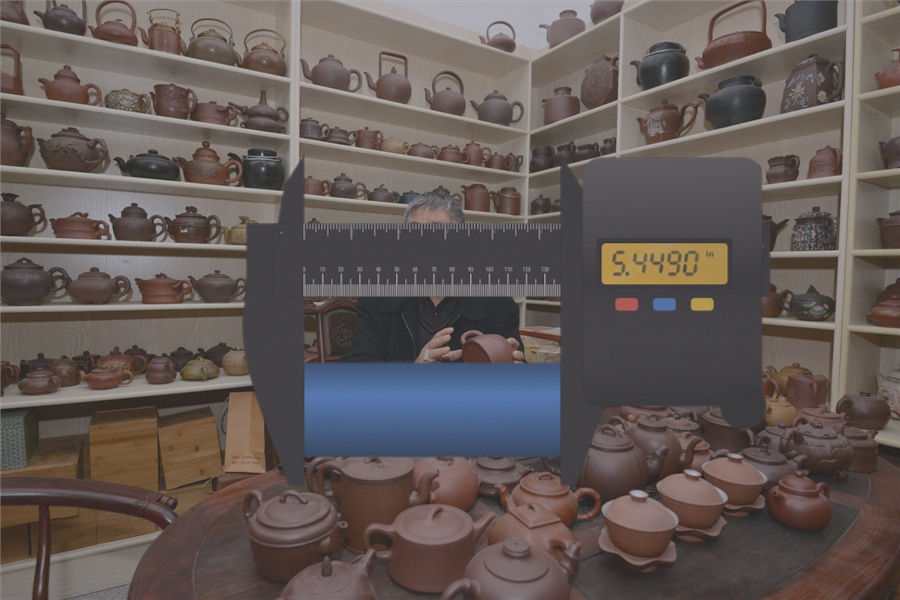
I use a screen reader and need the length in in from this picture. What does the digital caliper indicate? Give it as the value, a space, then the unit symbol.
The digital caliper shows 5.4490 in
